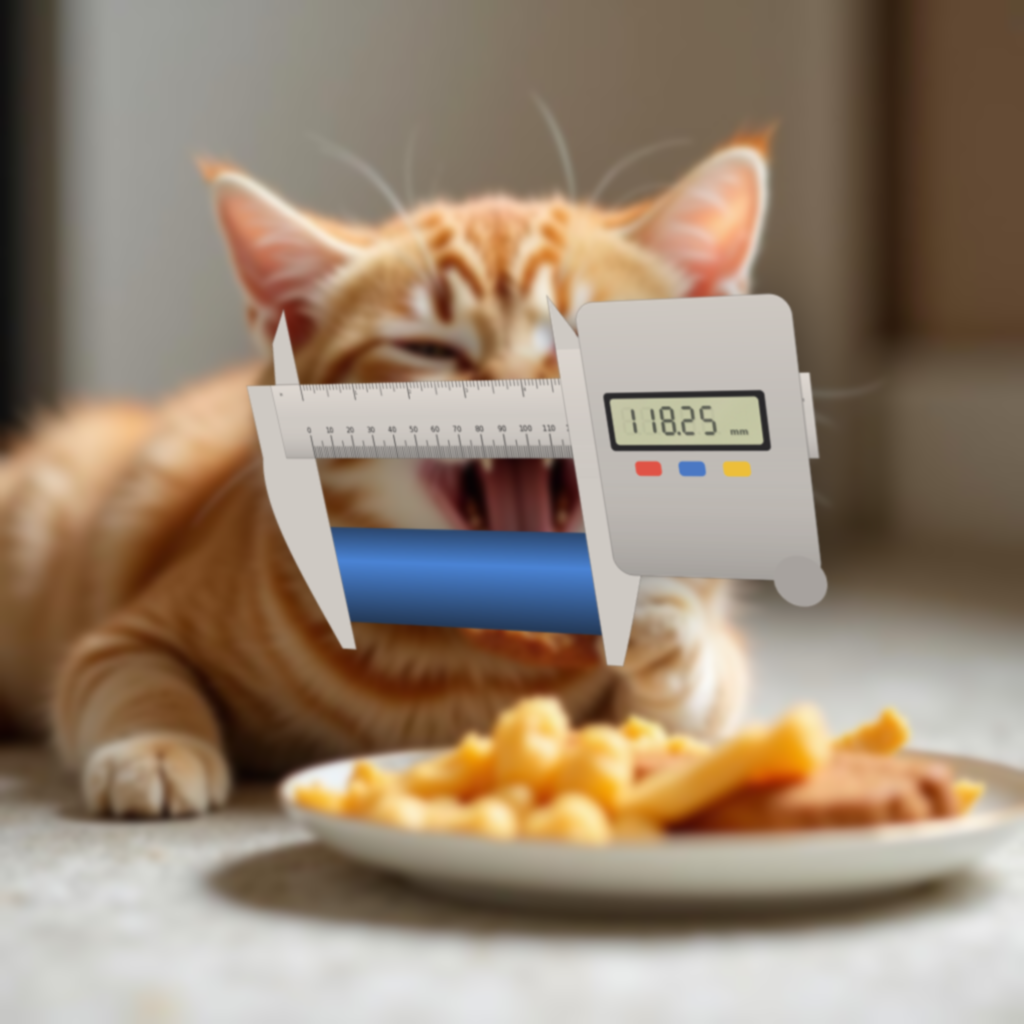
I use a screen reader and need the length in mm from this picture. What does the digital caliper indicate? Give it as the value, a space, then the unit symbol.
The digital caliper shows 118.25 mm
